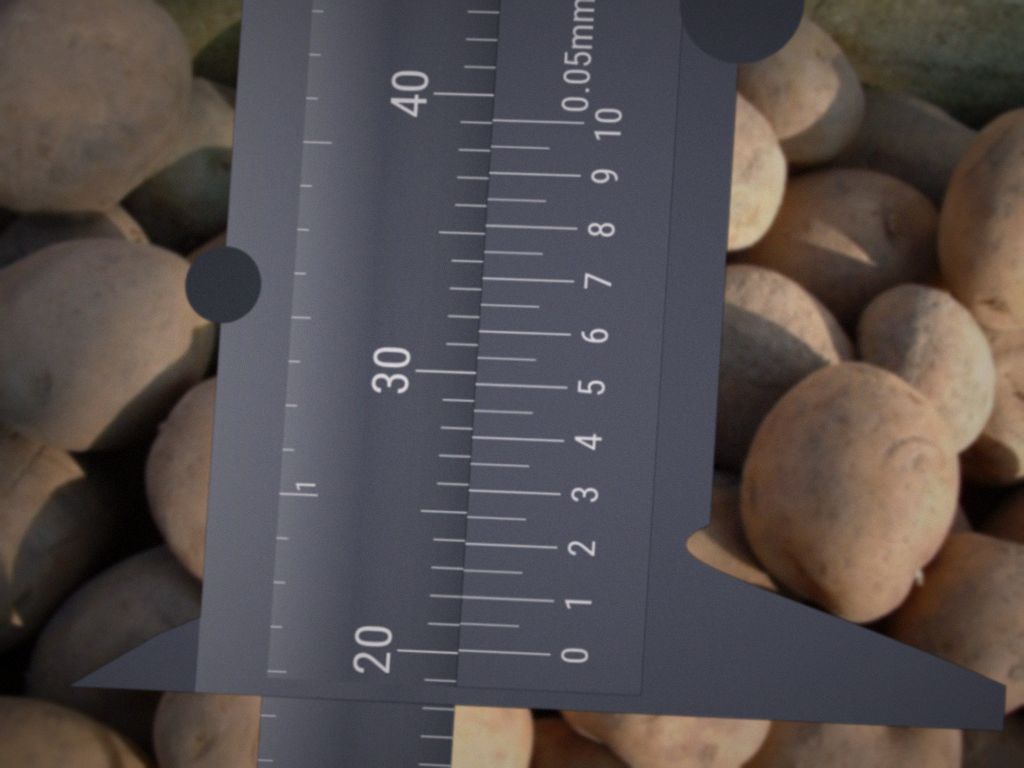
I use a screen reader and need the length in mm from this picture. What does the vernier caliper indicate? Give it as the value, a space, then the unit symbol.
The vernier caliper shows 20.1 mm
